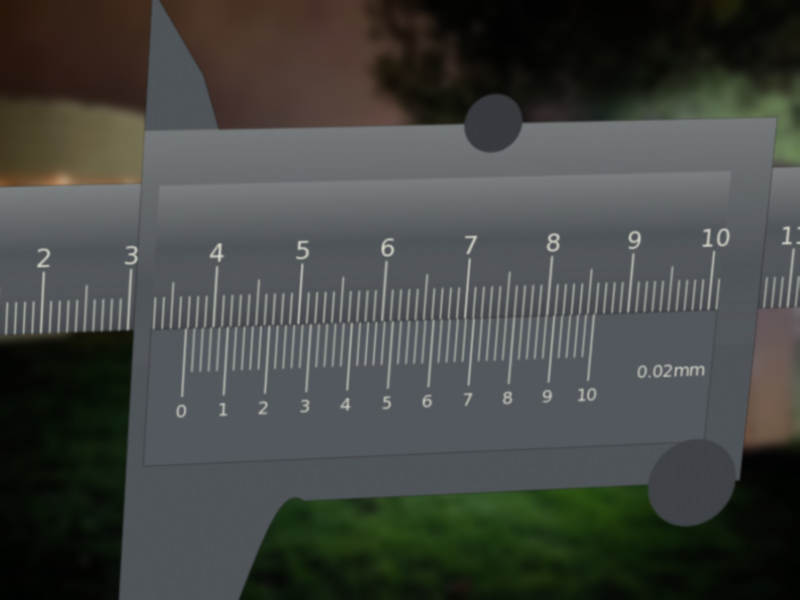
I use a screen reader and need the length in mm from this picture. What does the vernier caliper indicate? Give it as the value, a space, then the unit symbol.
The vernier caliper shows 36.8 mm
